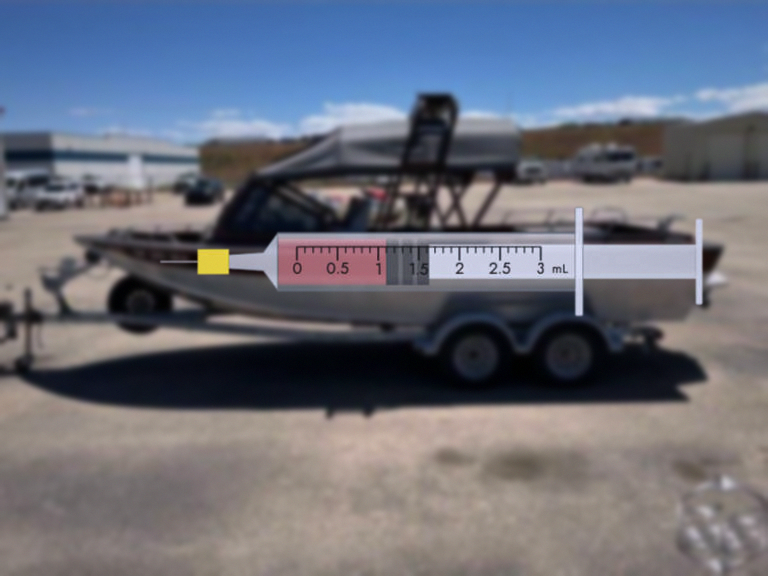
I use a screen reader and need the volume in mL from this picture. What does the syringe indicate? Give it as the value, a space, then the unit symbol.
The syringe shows 1.1 mL
